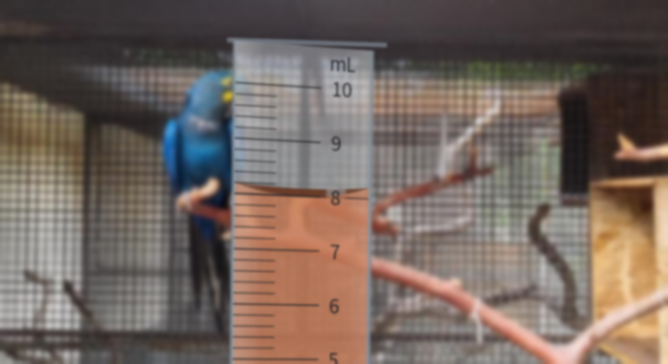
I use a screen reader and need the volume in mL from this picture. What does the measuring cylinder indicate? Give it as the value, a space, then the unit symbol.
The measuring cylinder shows 8 mL
